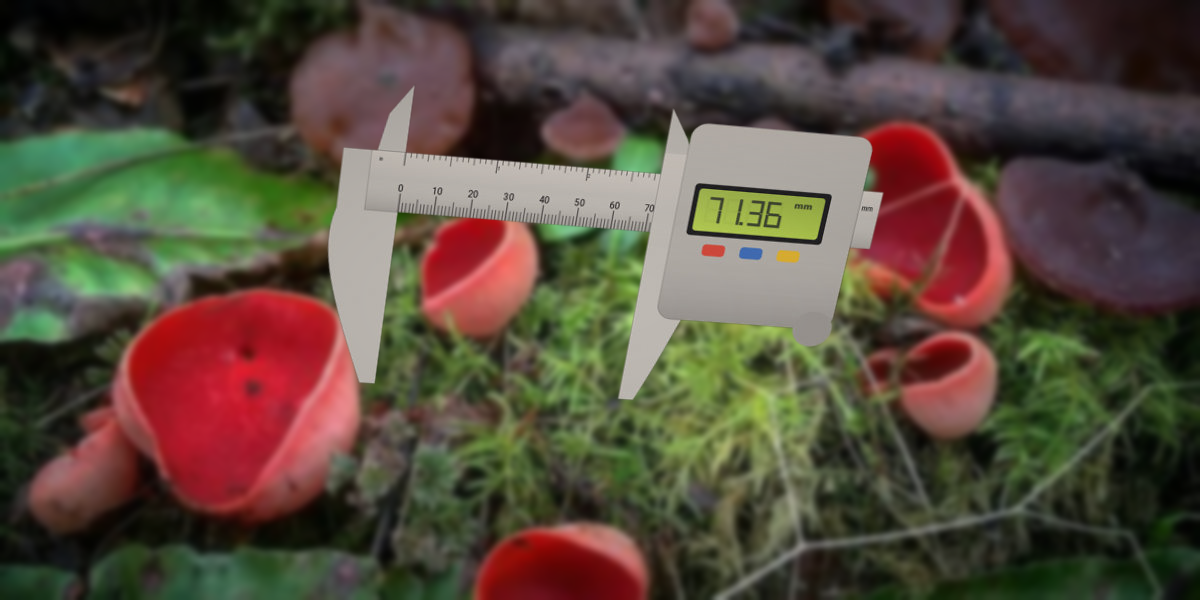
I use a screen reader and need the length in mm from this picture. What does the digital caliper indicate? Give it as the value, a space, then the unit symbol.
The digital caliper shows 71.36 mm
